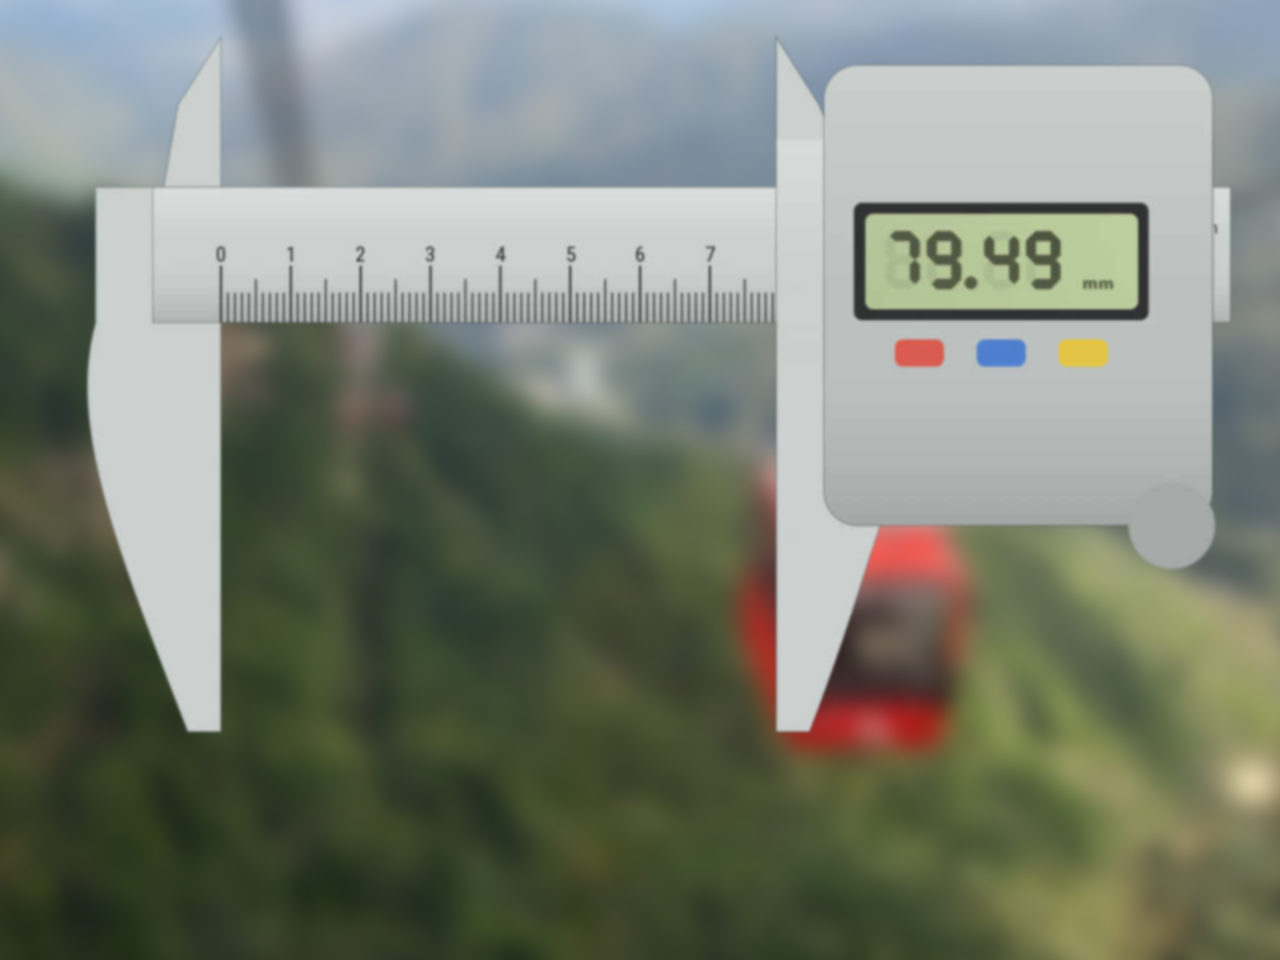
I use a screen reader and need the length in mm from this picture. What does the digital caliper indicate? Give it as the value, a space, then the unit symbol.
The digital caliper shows 79.49 mm
